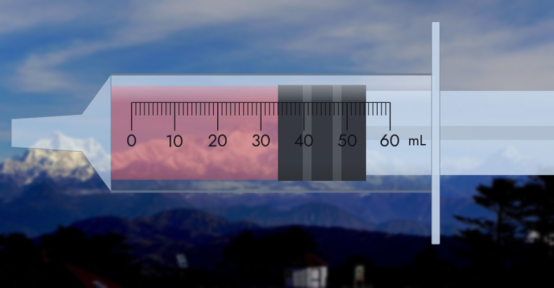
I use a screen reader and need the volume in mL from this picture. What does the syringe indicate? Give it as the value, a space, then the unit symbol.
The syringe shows 34 mL
